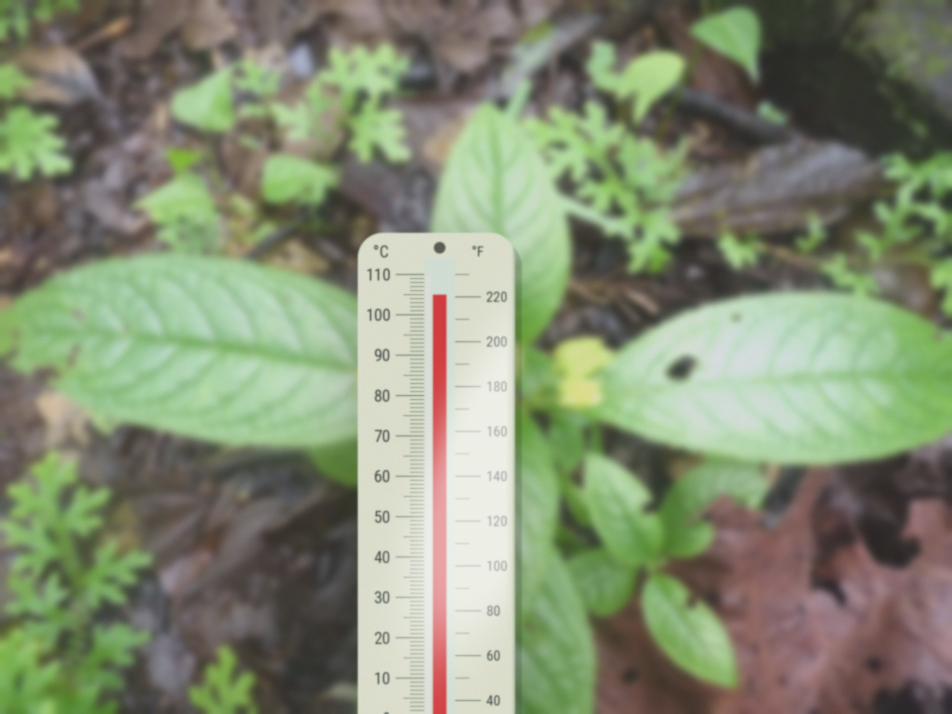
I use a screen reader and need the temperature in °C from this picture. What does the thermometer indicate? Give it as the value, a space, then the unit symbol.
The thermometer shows 105 °C
